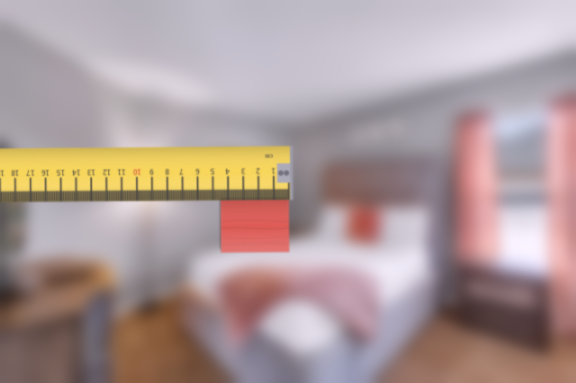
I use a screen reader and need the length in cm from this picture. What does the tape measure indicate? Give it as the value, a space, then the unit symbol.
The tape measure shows 4.5 cm
